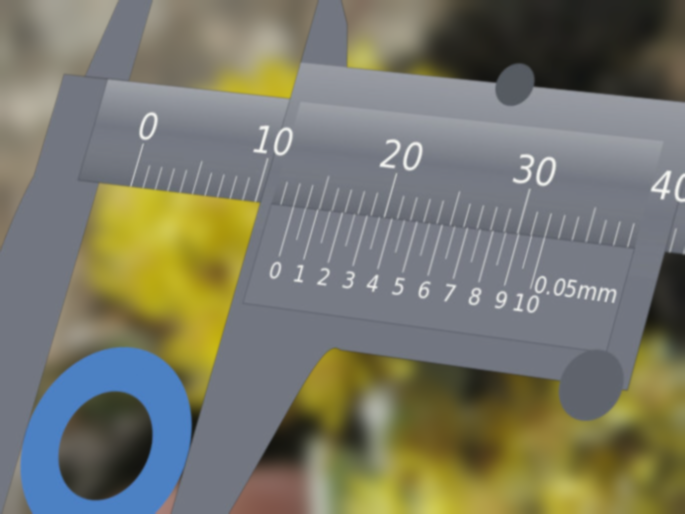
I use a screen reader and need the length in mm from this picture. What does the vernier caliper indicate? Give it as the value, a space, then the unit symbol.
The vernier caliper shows 13.0 mm
